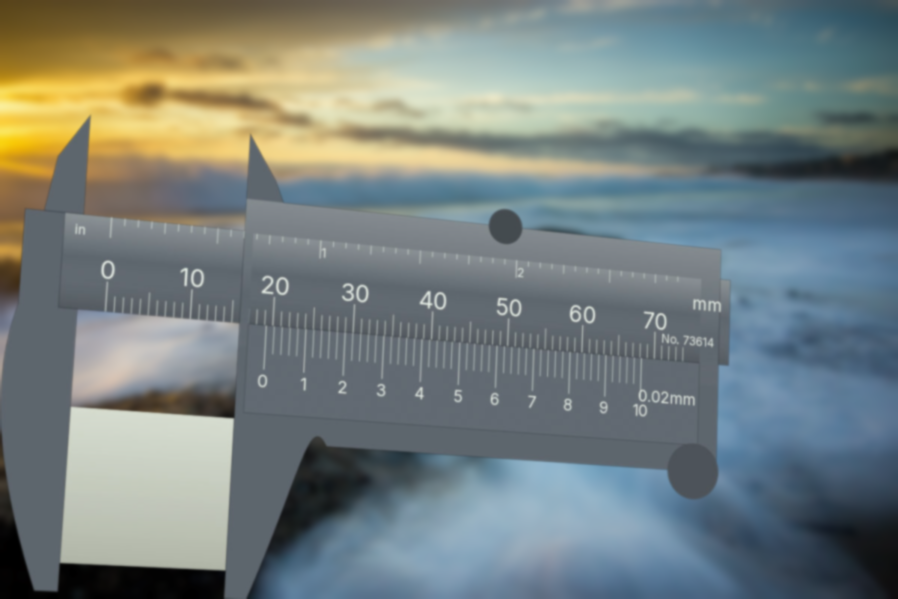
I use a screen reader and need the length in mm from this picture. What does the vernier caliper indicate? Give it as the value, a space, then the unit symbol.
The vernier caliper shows 19.2 mm
